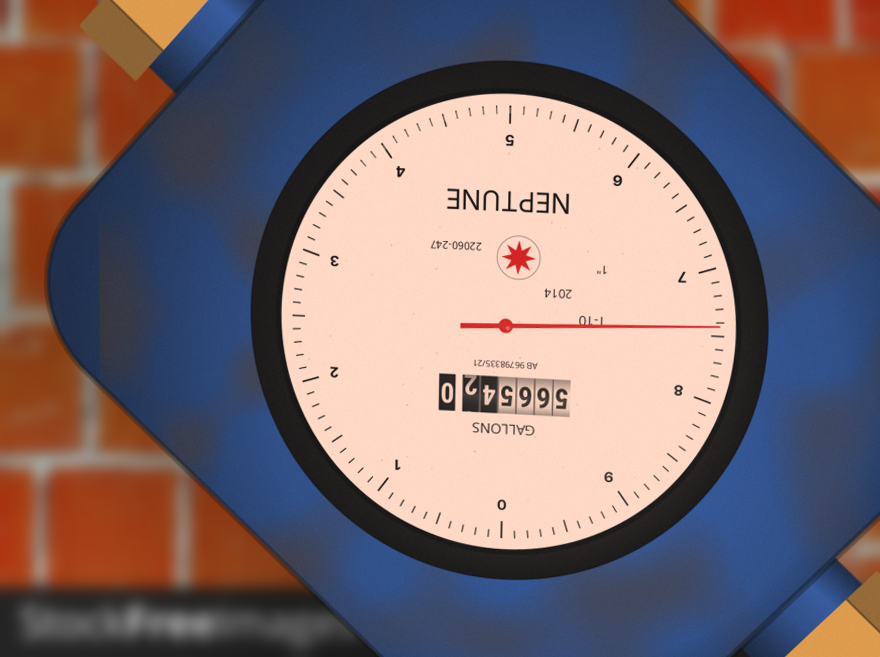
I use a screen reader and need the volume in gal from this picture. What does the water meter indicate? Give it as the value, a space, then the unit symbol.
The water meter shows 5665417.4 gal
